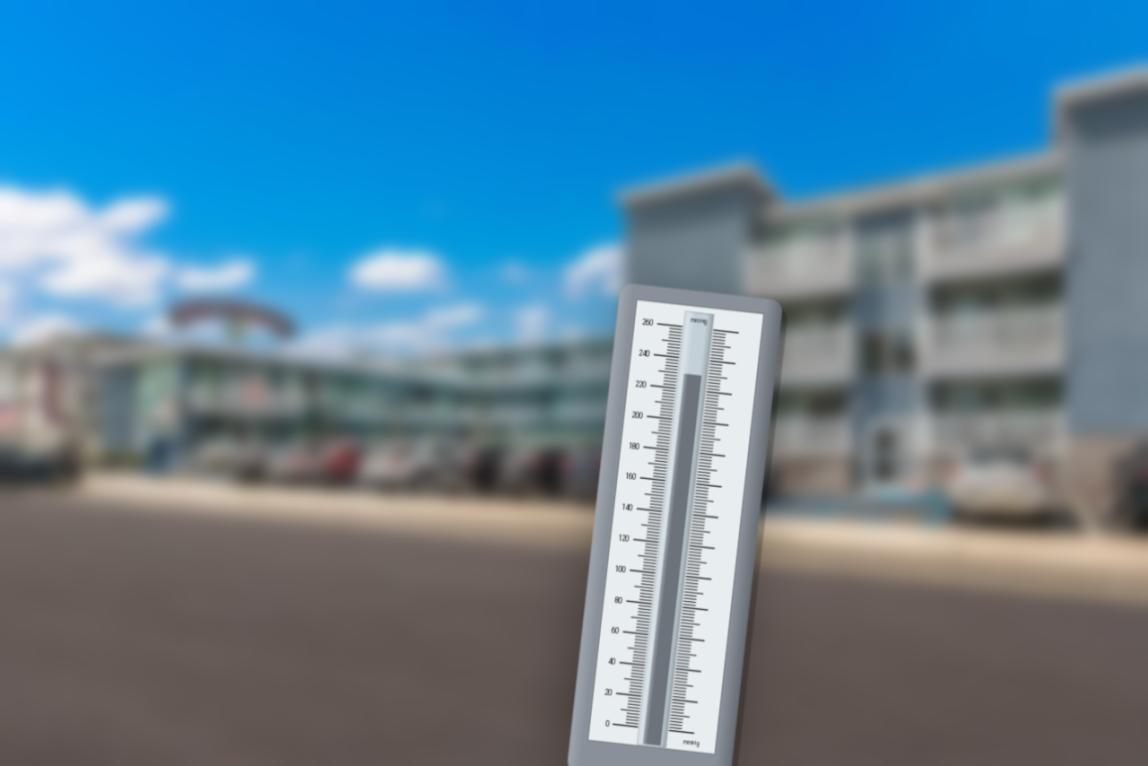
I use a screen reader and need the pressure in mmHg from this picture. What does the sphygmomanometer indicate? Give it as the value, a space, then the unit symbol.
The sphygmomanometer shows 230 mmHg
